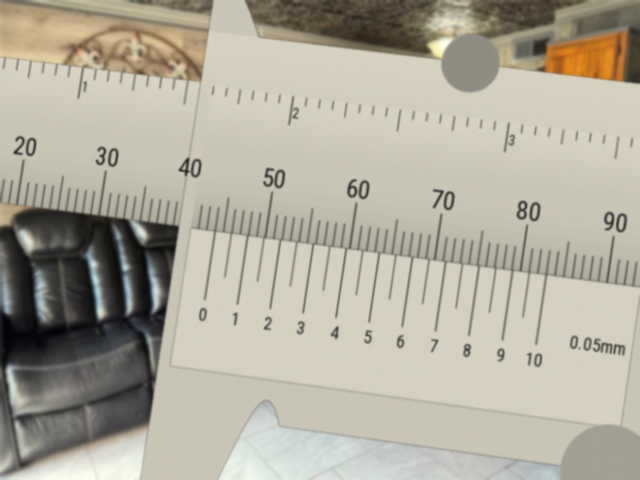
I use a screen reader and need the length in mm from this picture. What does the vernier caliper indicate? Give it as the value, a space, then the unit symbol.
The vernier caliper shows 44.0 mm
